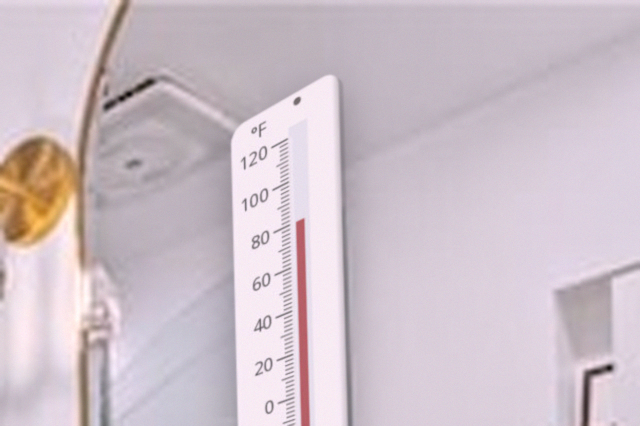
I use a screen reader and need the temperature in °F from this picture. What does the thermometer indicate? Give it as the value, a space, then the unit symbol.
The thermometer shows 80 °F
